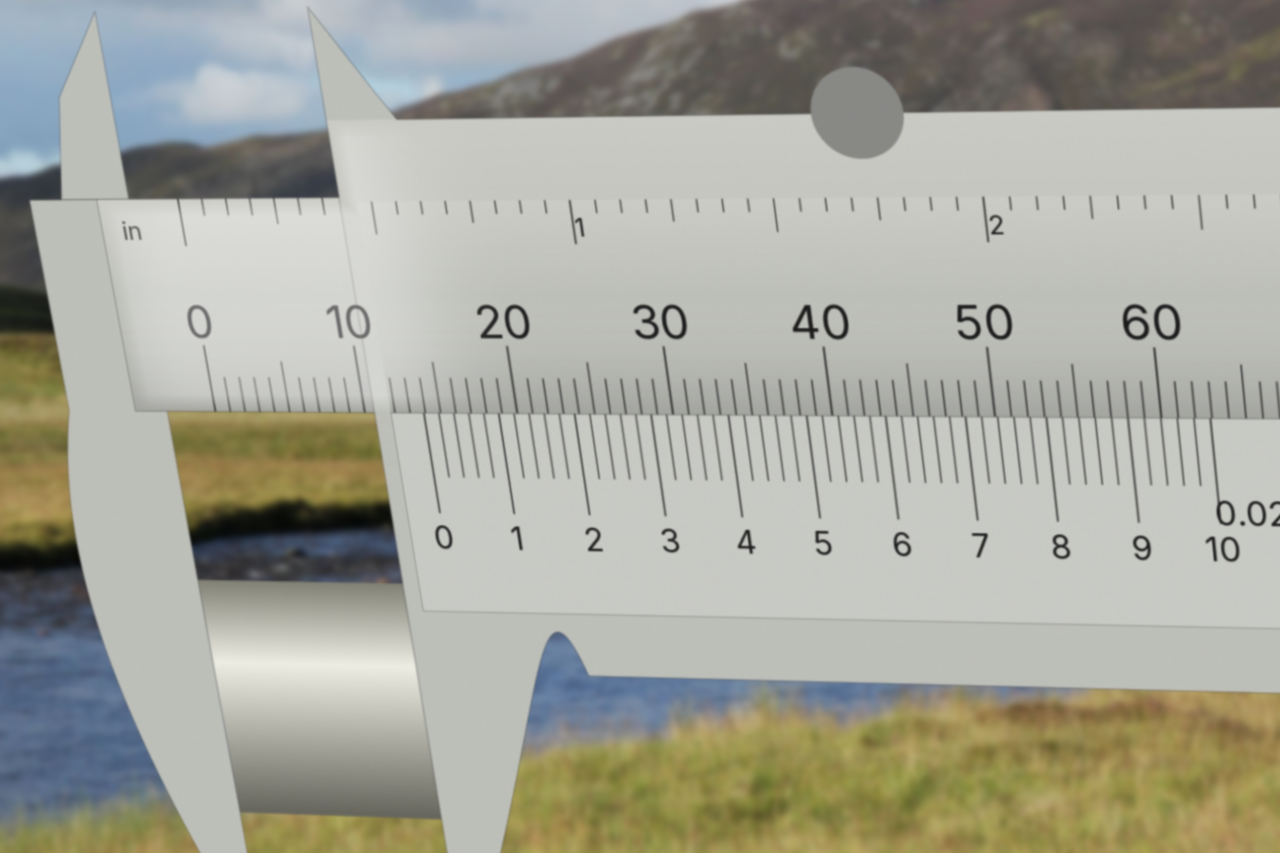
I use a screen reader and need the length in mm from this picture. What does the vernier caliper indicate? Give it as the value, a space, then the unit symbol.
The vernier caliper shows 13.9 mm
